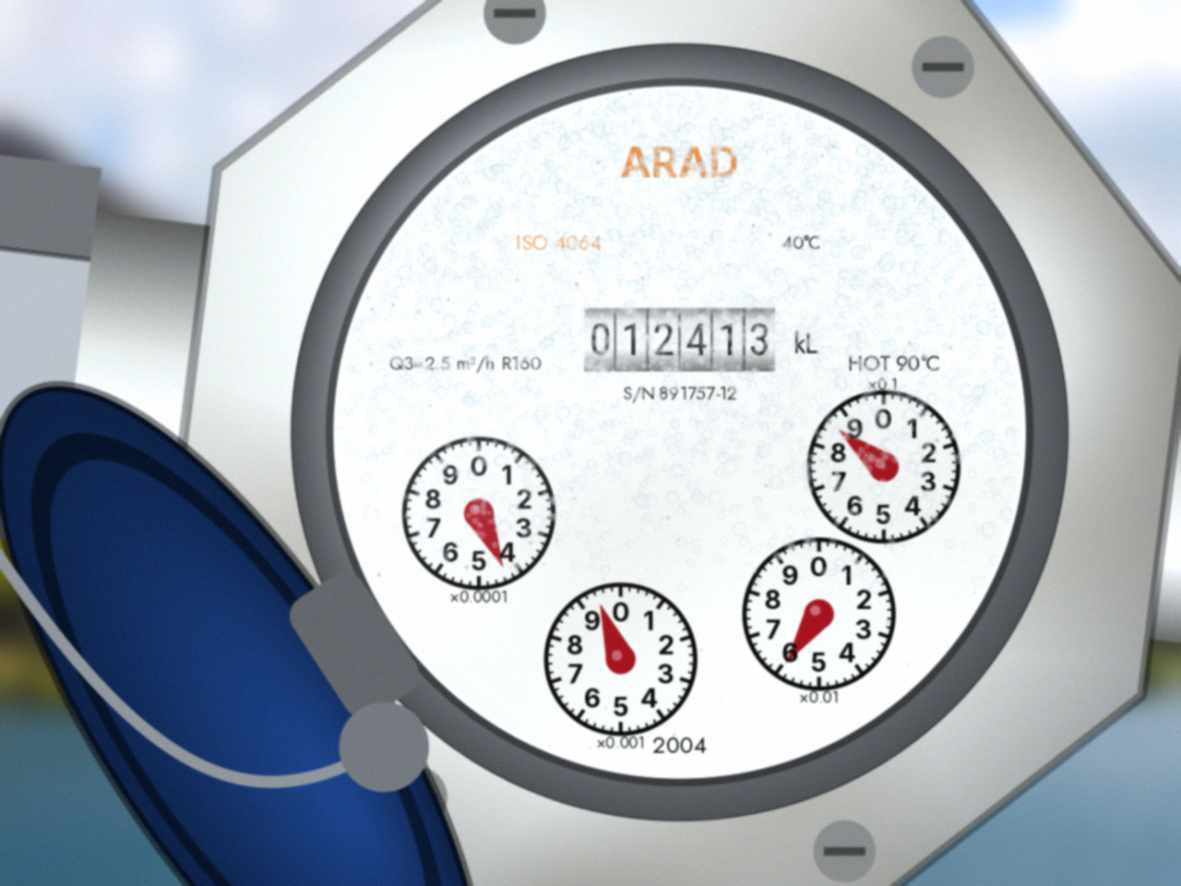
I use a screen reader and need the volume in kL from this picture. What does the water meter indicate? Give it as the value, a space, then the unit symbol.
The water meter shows 12413.8594 kL
